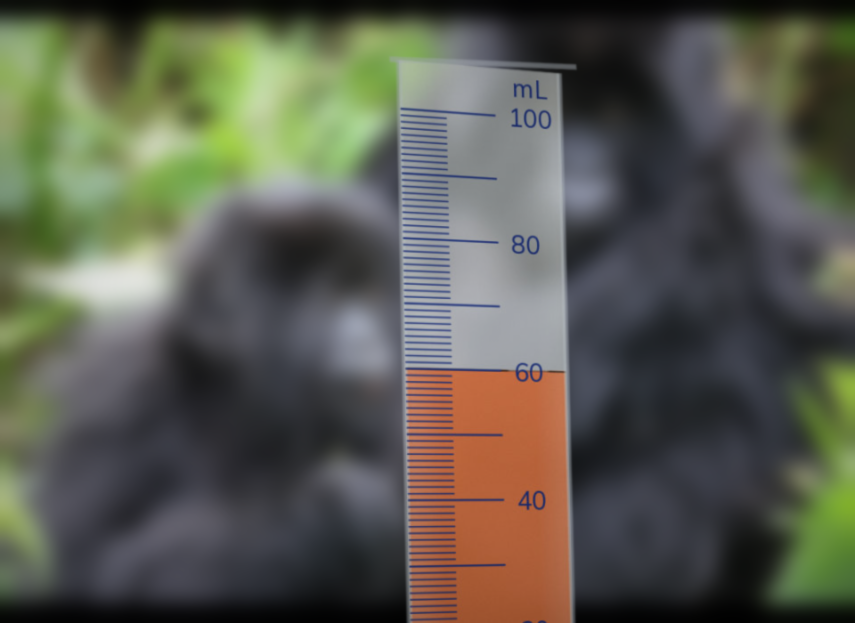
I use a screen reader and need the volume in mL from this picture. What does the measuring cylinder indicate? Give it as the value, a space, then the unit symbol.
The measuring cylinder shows 60 mL
